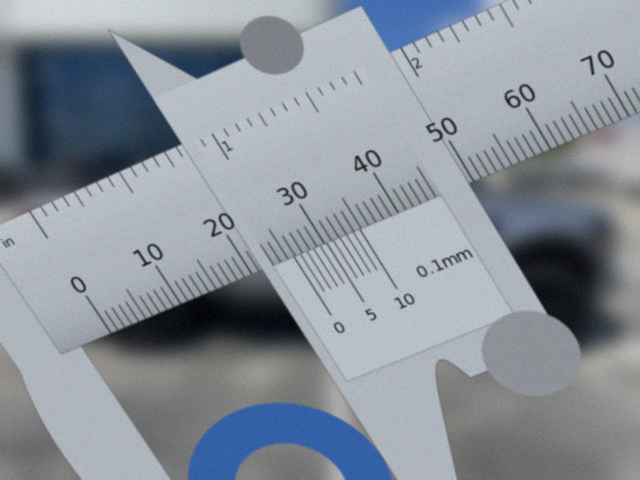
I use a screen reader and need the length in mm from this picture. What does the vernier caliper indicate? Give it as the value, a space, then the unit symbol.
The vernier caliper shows 25.8 mm
